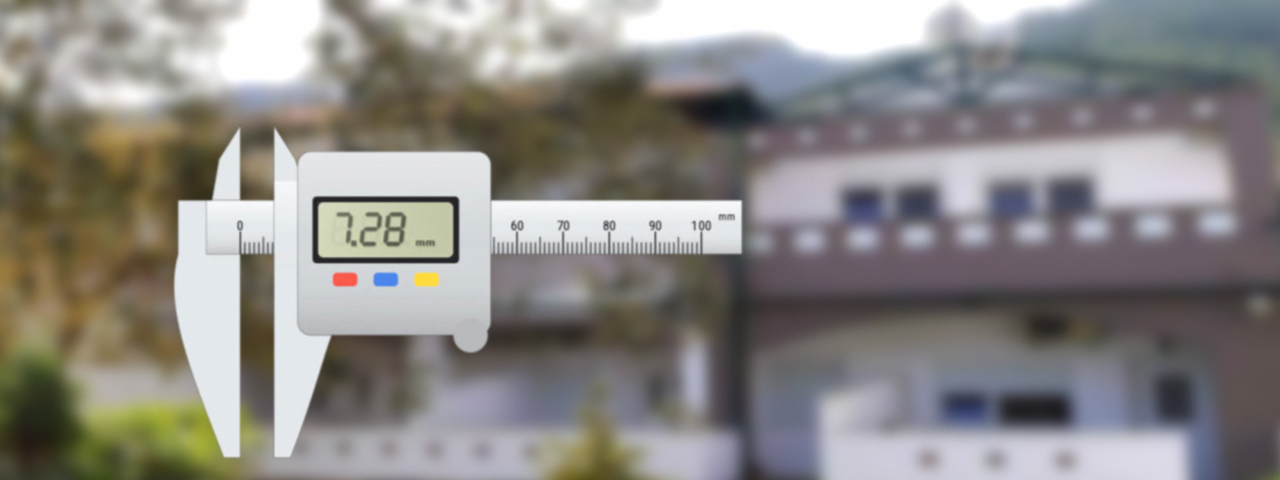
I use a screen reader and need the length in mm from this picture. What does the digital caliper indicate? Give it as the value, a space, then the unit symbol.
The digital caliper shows 7.28 mm
